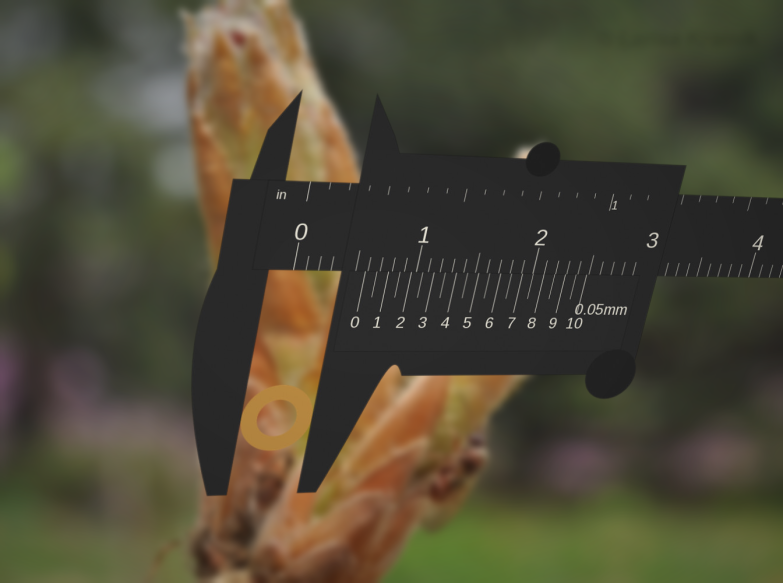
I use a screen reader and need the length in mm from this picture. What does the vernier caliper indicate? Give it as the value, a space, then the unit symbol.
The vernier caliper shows 5.8 mm
